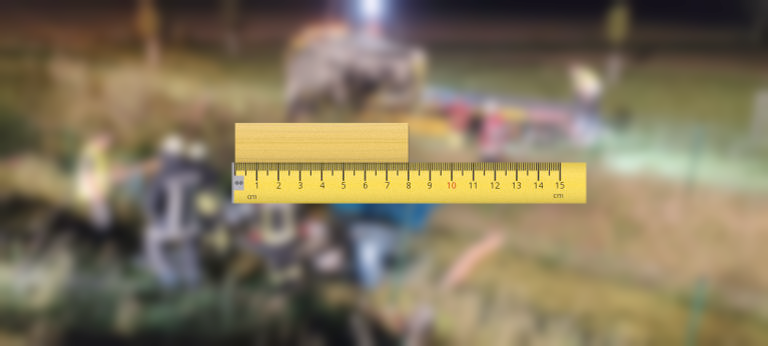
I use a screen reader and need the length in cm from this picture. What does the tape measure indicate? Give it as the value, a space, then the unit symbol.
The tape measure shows 8 cm
